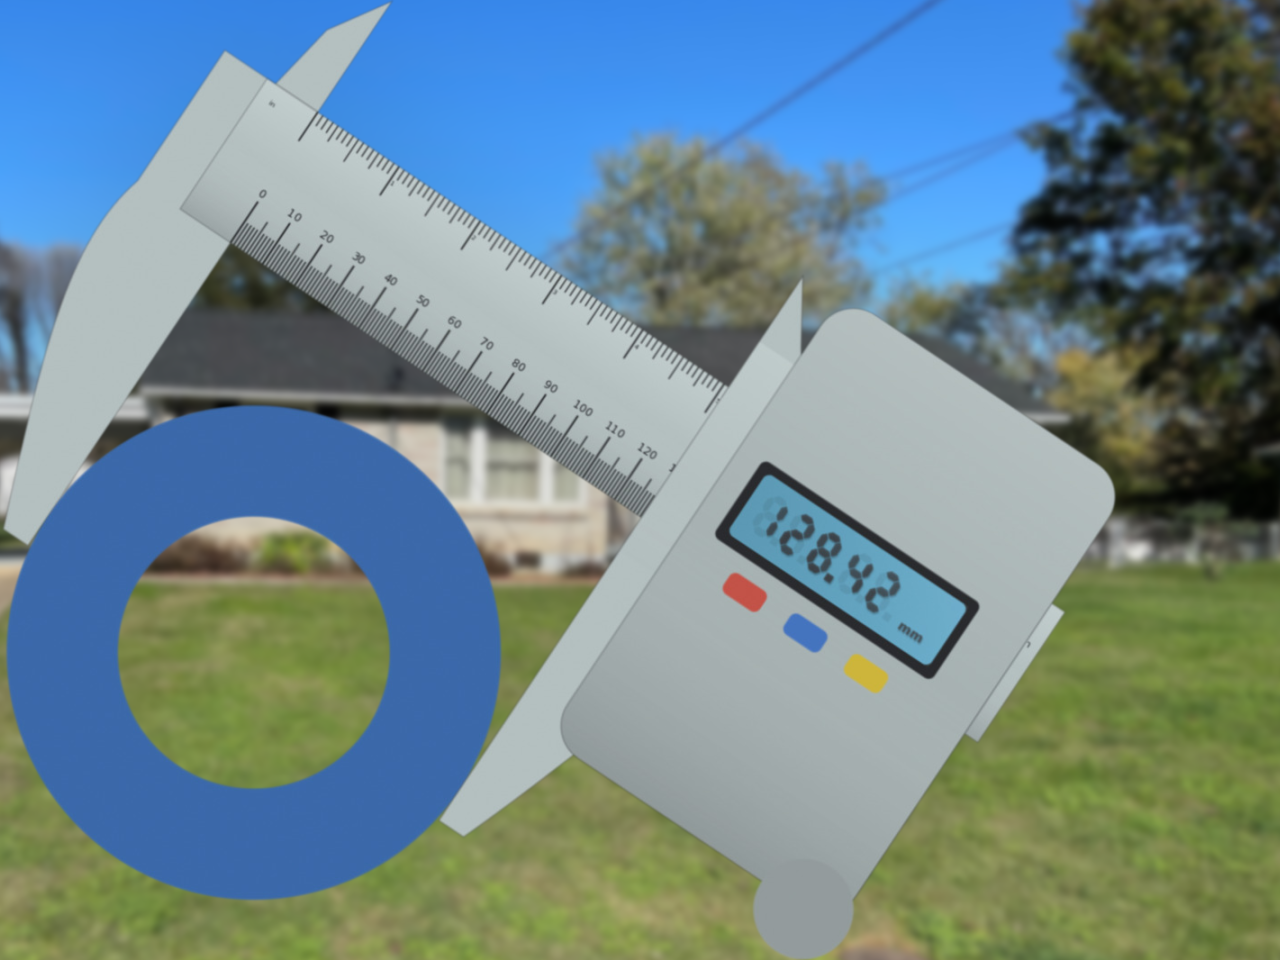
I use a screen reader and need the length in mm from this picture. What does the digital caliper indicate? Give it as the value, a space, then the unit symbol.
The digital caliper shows 128.42 mm
